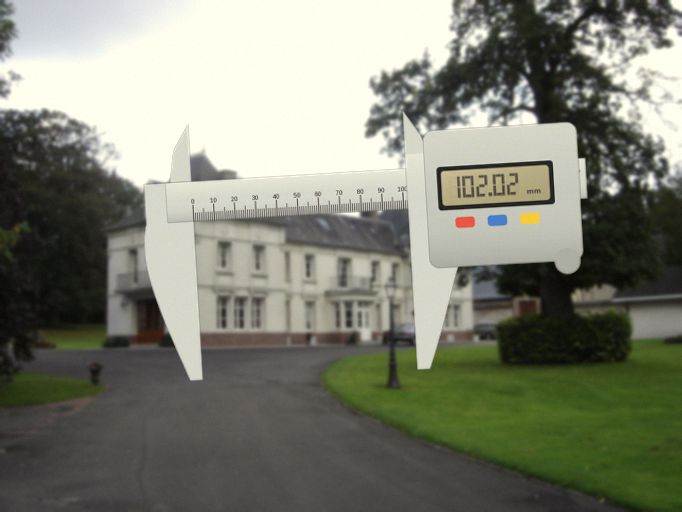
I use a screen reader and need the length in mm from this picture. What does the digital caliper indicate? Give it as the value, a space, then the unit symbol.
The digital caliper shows 102.02 mm
